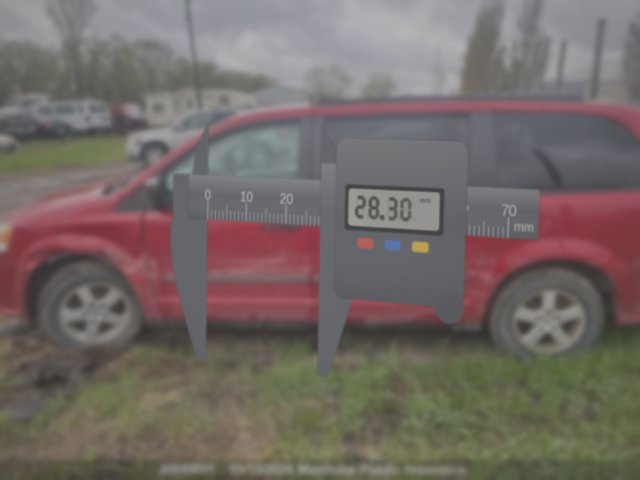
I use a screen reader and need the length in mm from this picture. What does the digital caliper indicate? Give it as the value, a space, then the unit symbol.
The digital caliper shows 28.30 mm
